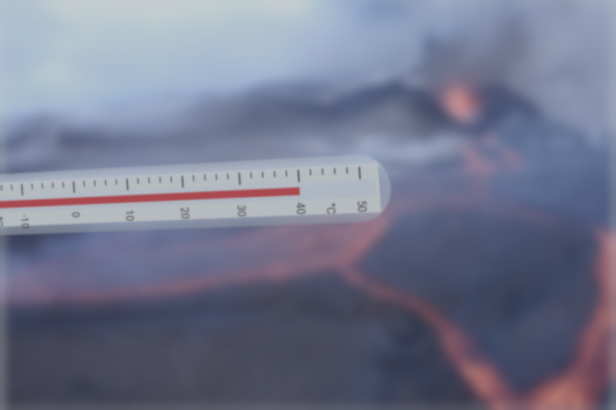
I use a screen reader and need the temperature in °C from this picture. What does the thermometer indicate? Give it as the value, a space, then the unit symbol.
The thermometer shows 40 °C
